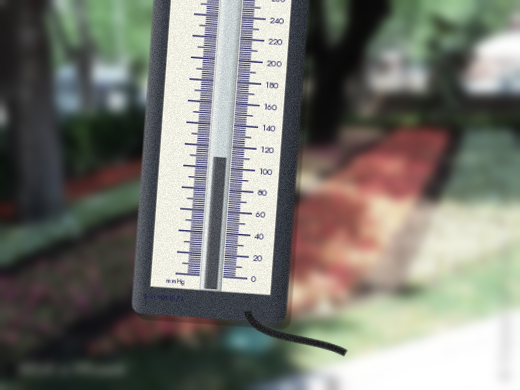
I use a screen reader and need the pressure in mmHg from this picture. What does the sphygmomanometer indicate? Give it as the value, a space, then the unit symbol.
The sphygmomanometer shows 110 mmHg
